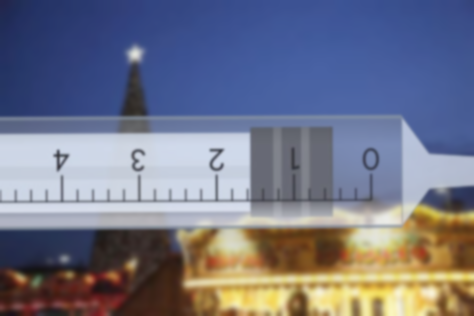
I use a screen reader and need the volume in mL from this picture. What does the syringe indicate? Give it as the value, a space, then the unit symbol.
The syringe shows 0.5 mL
